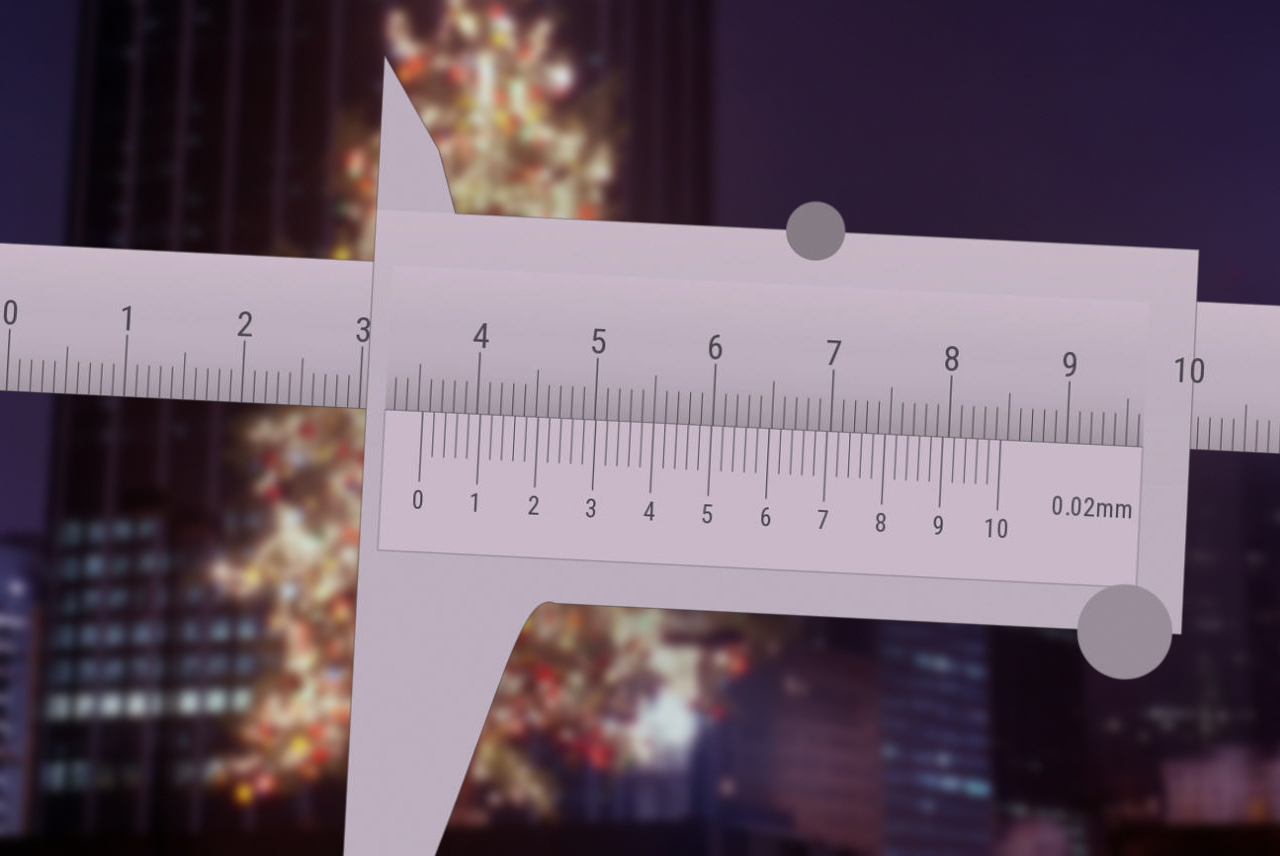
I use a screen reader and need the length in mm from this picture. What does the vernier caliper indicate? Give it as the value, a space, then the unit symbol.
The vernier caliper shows 35.4 mm
